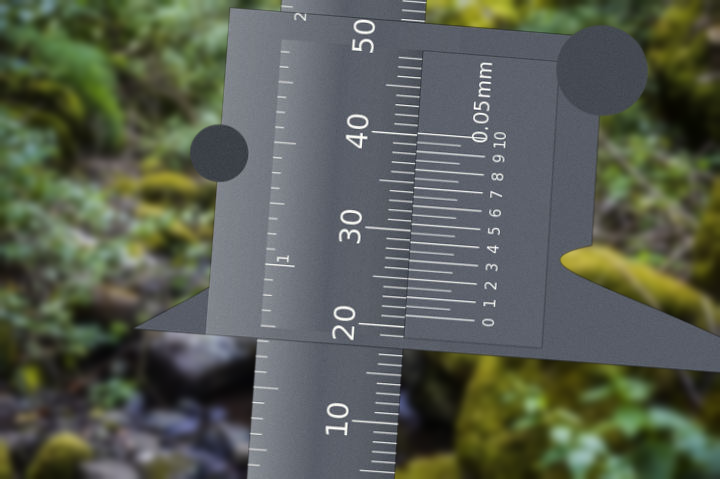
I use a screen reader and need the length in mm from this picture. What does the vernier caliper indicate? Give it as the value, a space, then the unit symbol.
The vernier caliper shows 21.2 mm
